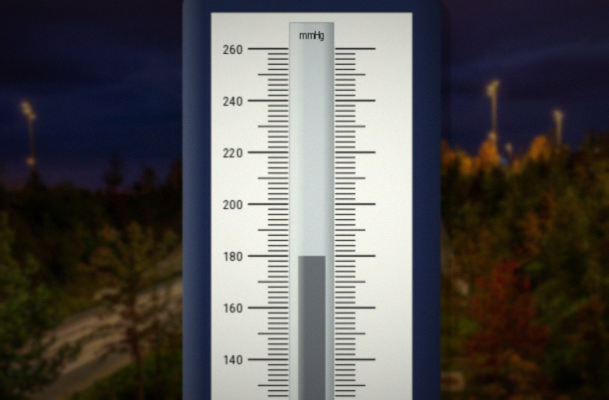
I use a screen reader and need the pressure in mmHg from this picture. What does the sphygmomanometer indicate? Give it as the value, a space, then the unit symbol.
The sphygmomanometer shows 180 mmHg
